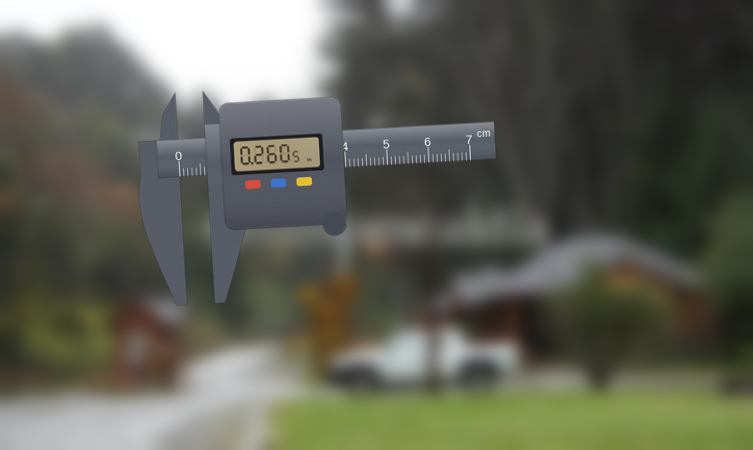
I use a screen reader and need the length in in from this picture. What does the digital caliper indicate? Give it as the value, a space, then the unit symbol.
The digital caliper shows 0.2605 in
